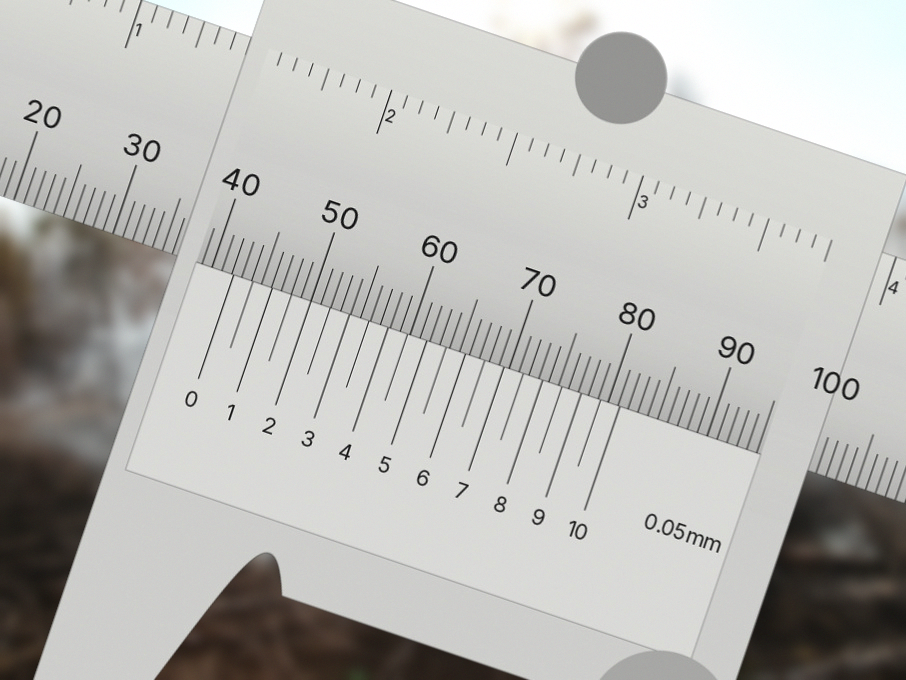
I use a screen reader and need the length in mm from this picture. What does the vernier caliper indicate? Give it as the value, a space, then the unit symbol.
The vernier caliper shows 42.2 mm
